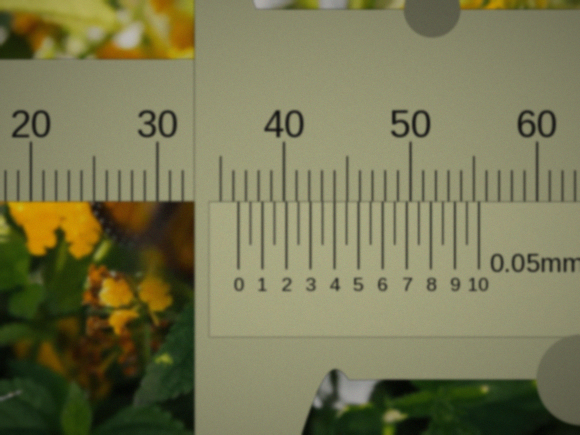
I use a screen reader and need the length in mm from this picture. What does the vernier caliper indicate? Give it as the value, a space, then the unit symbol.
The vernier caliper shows 36.4 mm
